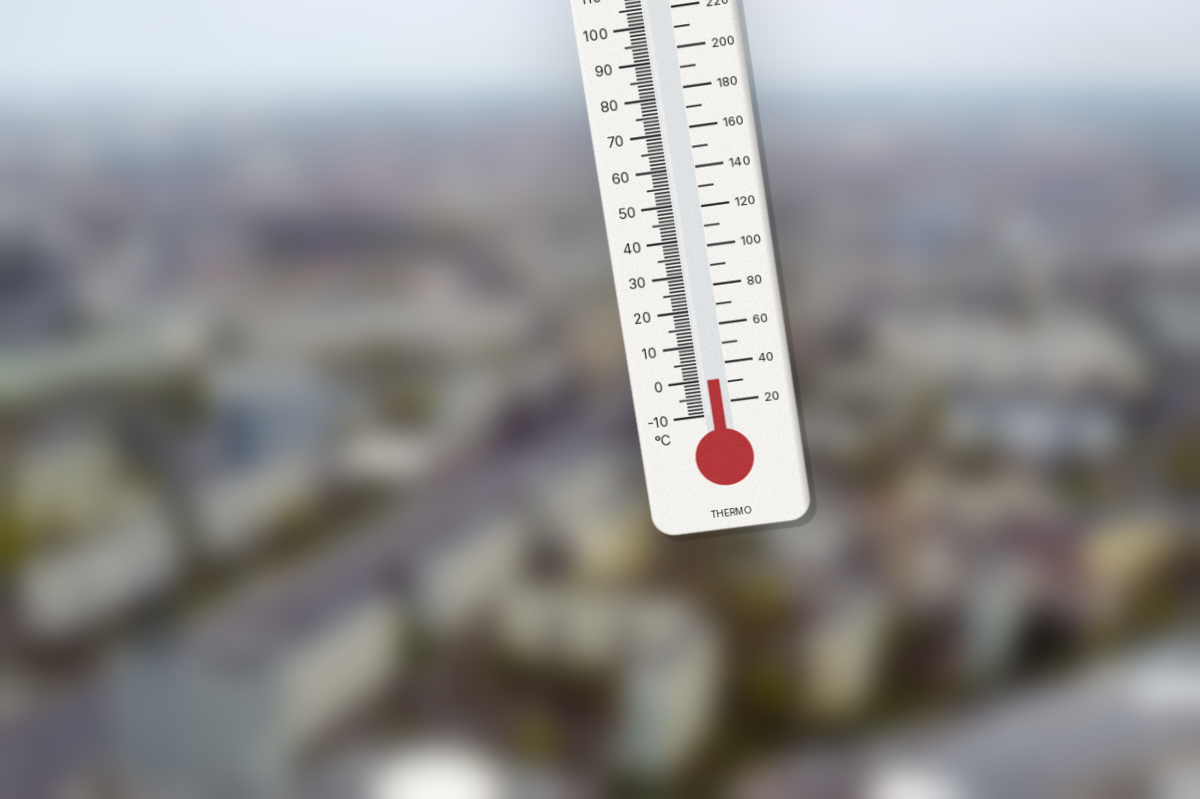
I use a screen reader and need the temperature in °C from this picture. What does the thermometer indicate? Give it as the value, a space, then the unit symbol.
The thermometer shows 0 °C
